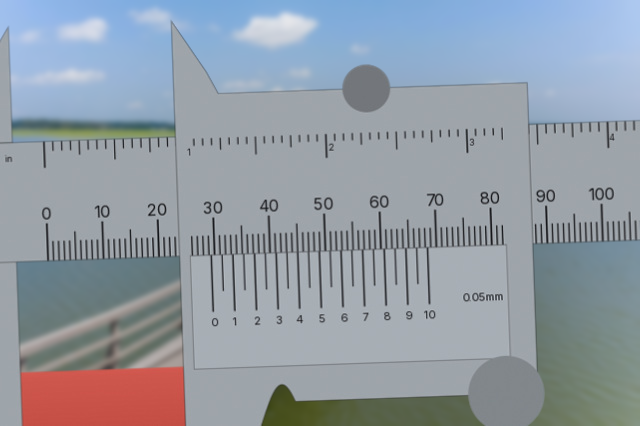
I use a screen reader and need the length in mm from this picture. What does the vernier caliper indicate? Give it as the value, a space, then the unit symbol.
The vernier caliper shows 29.4 mm
